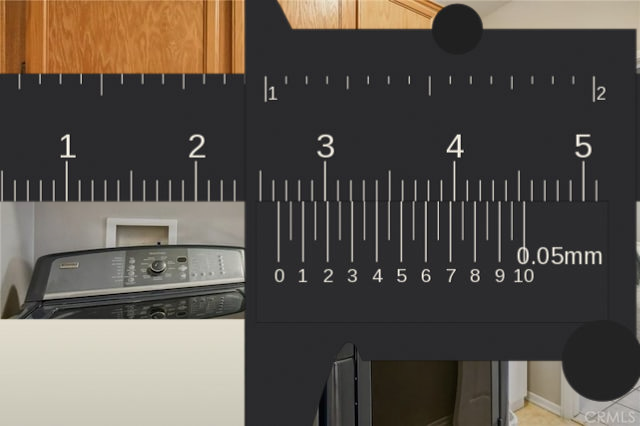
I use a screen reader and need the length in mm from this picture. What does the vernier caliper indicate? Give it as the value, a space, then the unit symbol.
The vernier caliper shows 26.4 mm
